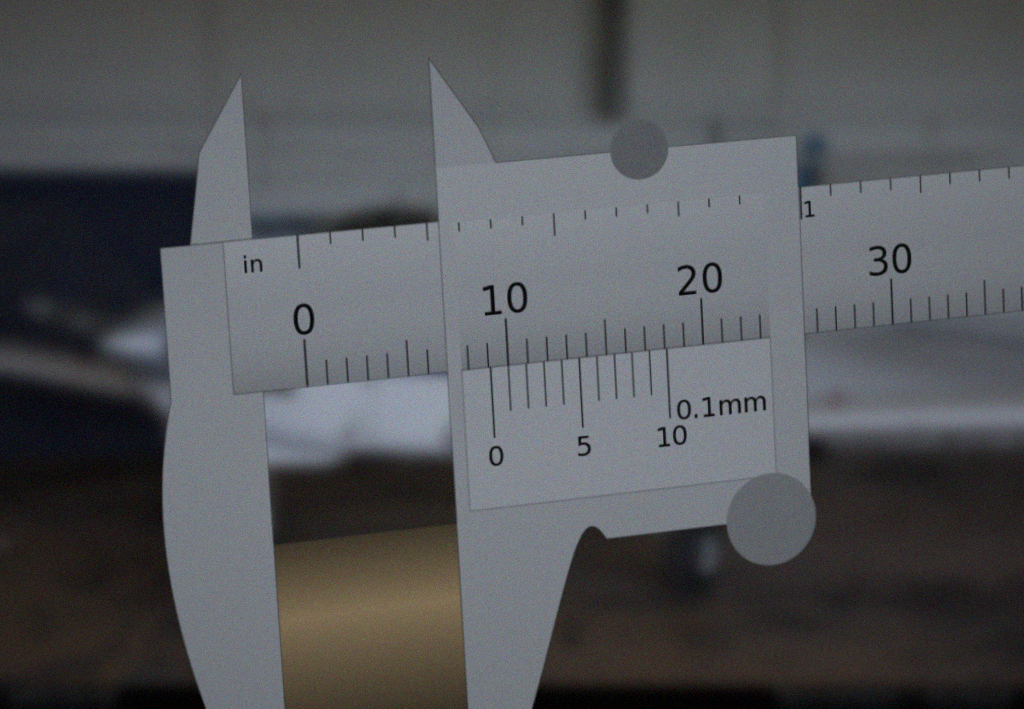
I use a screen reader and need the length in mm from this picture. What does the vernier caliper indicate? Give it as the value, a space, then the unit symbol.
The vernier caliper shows 9.1 mm
